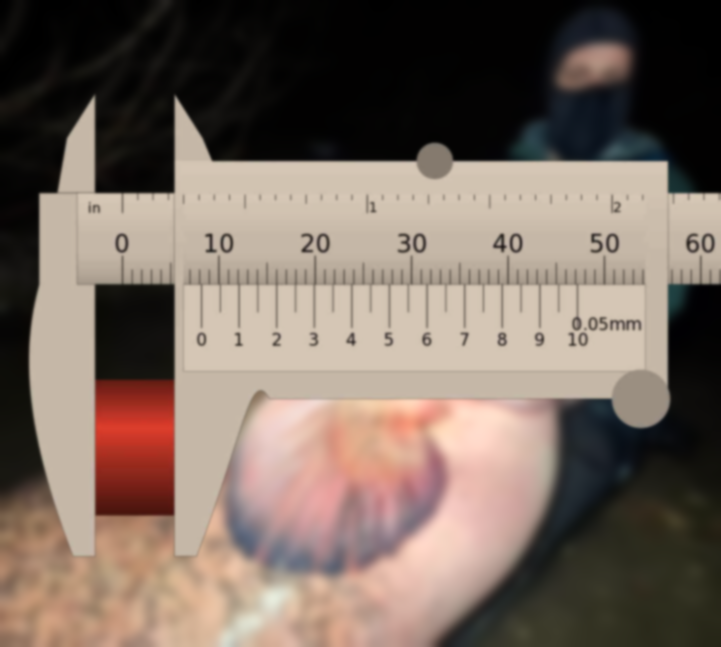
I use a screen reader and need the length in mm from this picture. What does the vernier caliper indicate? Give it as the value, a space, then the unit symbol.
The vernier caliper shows 8.2 mm
